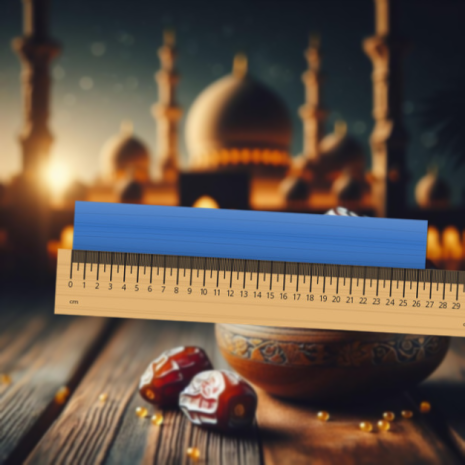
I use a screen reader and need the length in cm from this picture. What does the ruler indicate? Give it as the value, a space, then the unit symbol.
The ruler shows 26.5 cm
